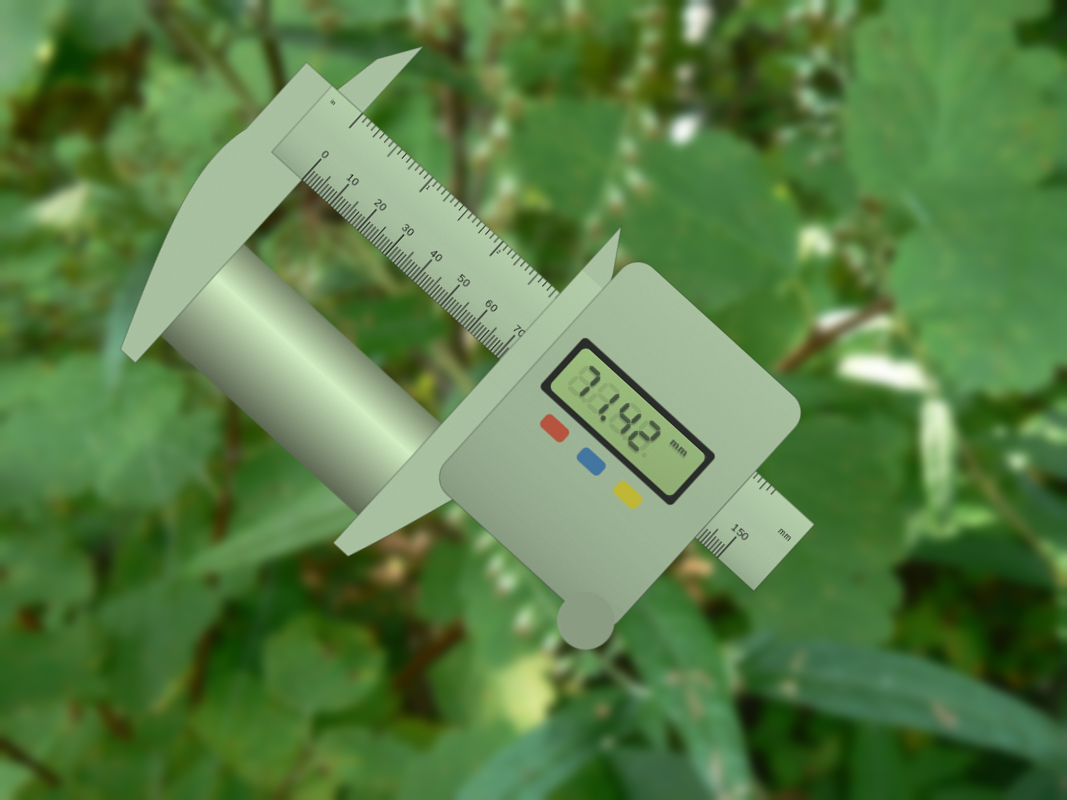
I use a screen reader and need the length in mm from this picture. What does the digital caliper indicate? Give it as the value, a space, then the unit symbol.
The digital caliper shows 71.42 mm
